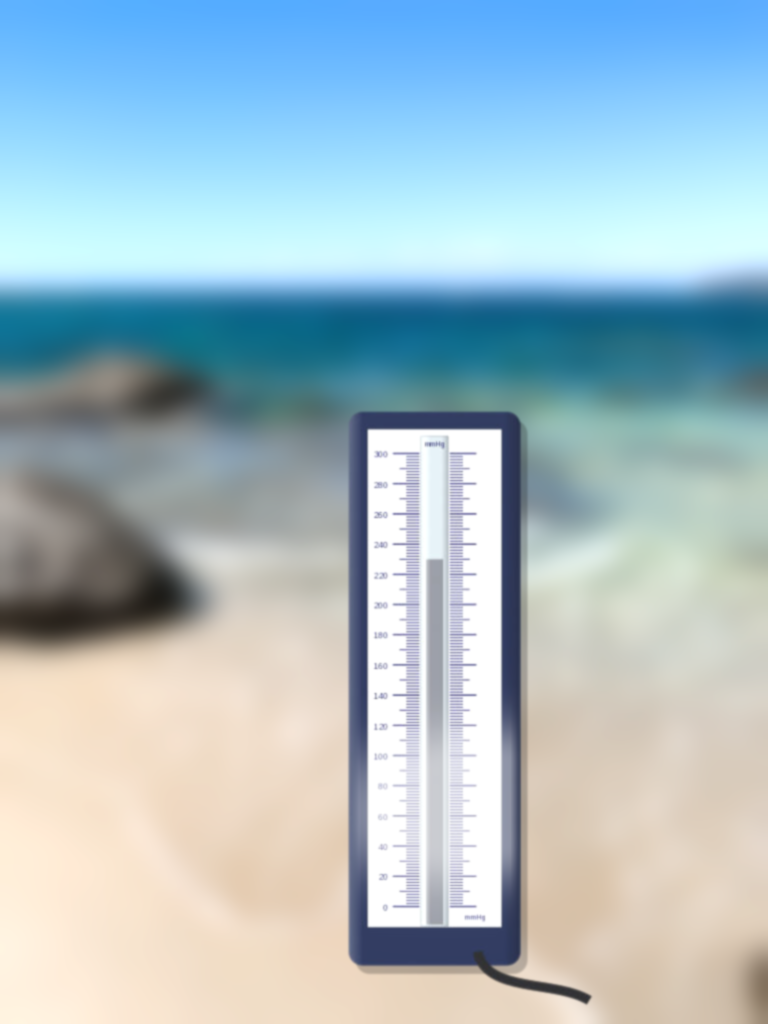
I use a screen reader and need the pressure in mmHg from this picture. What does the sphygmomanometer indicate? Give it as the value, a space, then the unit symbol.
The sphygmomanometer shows 230 mmHg
